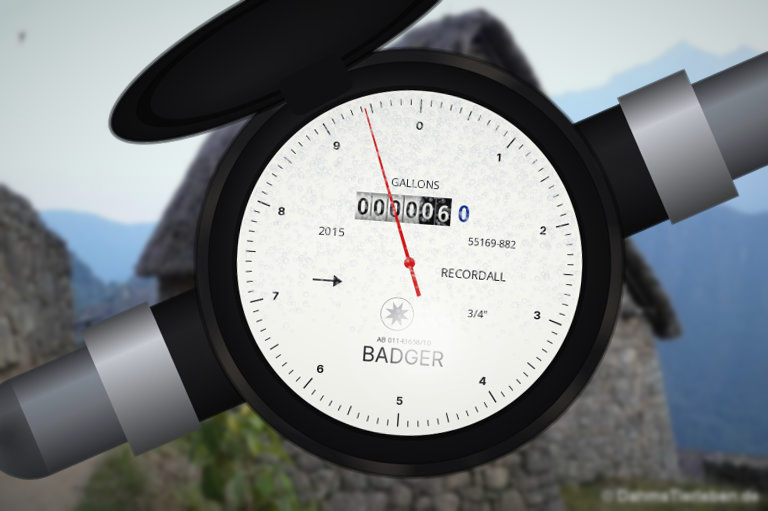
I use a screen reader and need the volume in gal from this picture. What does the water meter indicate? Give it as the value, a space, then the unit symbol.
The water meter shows 59.4 gal
